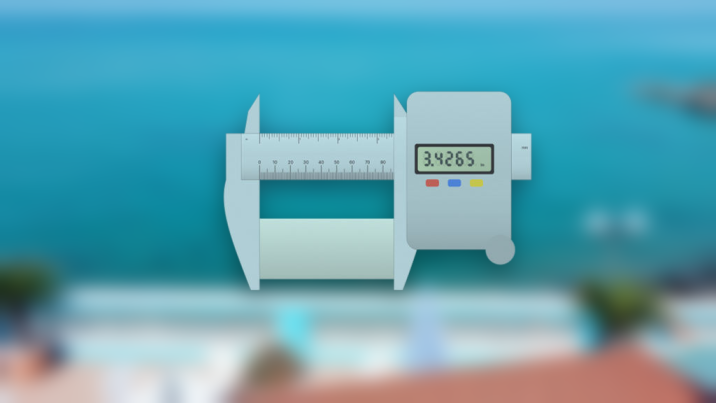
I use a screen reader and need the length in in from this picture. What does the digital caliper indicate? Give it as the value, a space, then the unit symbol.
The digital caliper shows 3.4265 in
